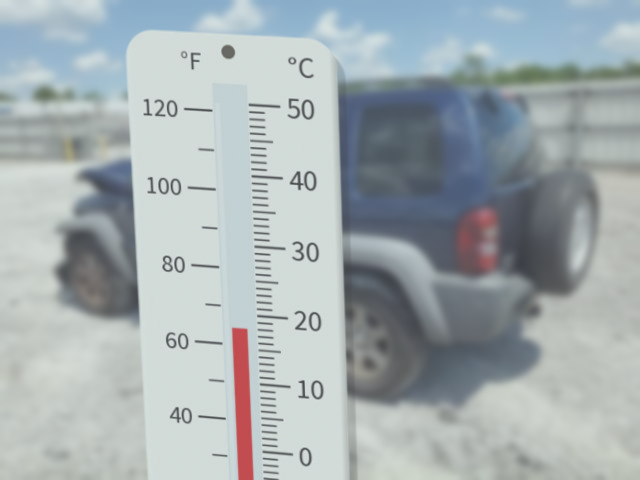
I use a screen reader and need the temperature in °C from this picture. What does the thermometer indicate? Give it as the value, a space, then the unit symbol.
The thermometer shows 18 °C
